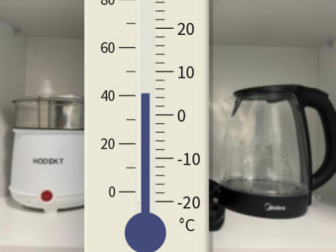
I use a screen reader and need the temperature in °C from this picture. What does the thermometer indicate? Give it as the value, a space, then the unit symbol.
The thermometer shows 5 °C
